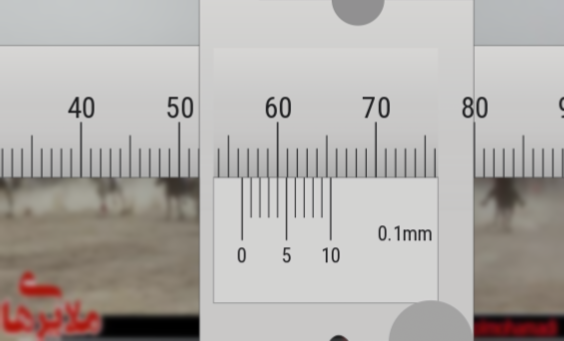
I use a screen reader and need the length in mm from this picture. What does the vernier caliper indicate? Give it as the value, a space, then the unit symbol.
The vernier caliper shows 56.4 mm
